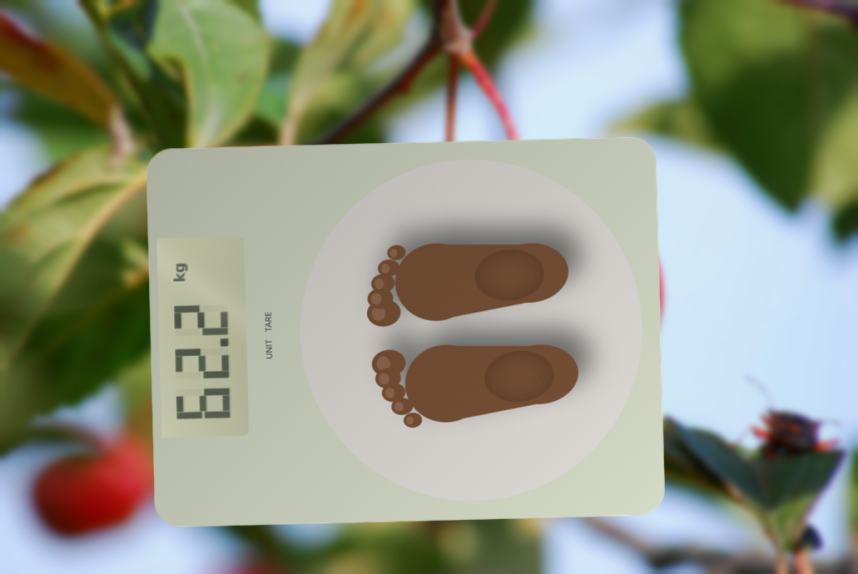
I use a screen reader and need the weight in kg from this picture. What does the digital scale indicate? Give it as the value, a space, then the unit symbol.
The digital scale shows 62.2 kg
